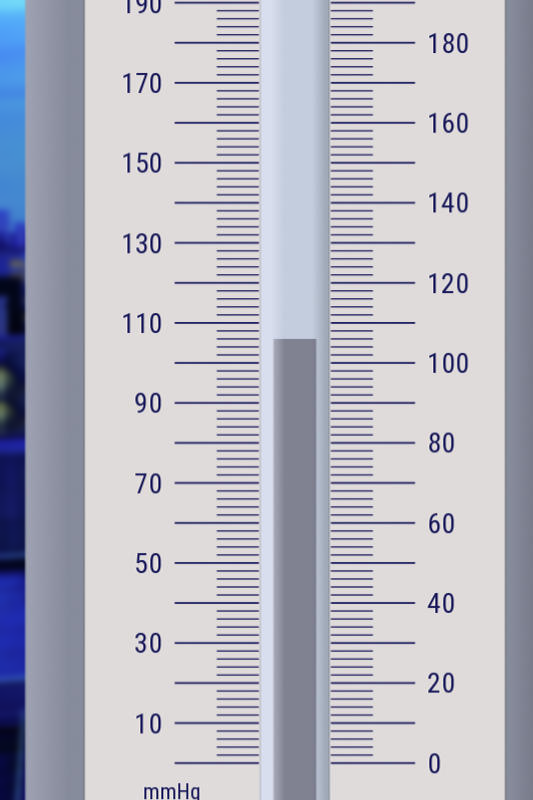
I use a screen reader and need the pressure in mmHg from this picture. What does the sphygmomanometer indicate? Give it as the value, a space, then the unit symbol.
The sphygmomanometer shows 106 mmHg
